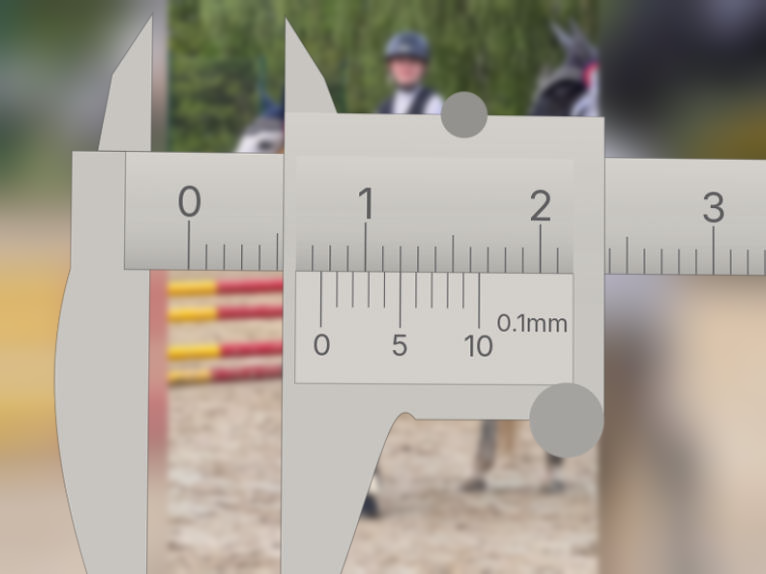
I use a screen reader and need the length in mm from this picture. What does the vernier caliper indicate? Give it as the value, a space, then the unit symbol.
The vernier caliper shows 7.5 mm
